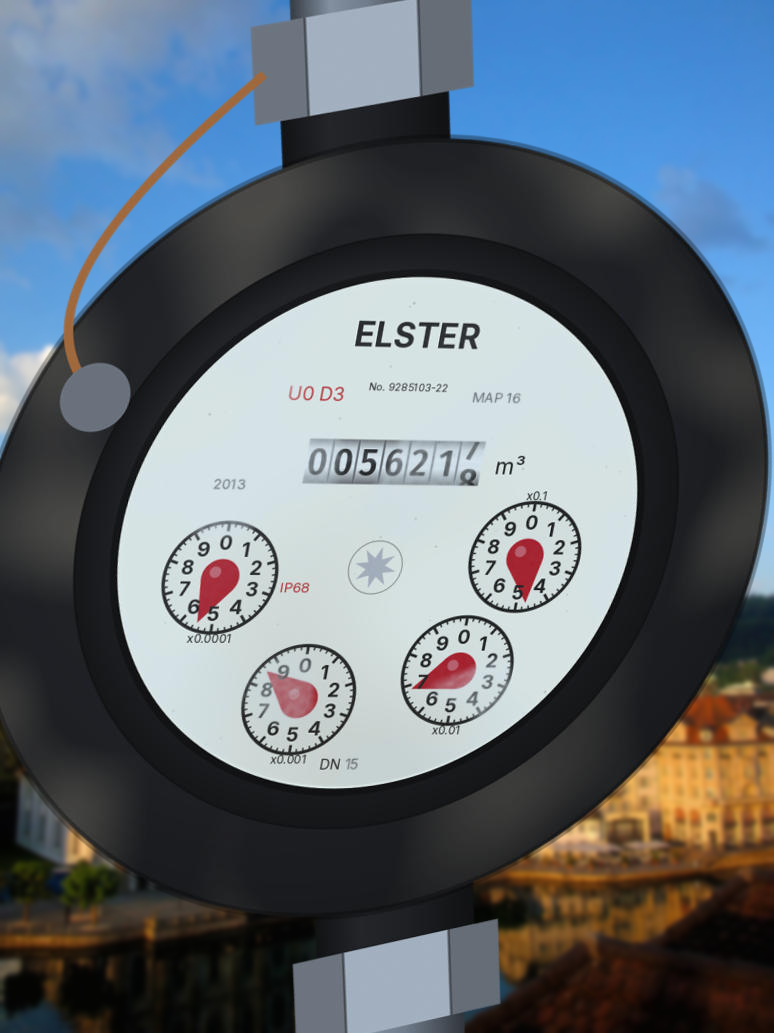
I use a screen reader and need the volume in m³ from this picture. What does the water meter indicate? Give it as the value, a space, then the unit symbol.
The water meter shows 56217.4685 m³
